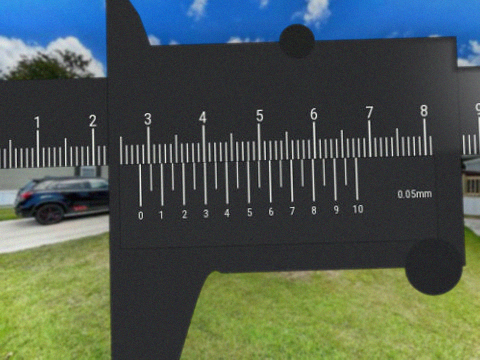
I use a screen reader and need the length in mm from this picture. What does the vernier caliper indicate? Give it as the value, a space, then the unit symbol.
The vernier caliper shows 28.4 mm
